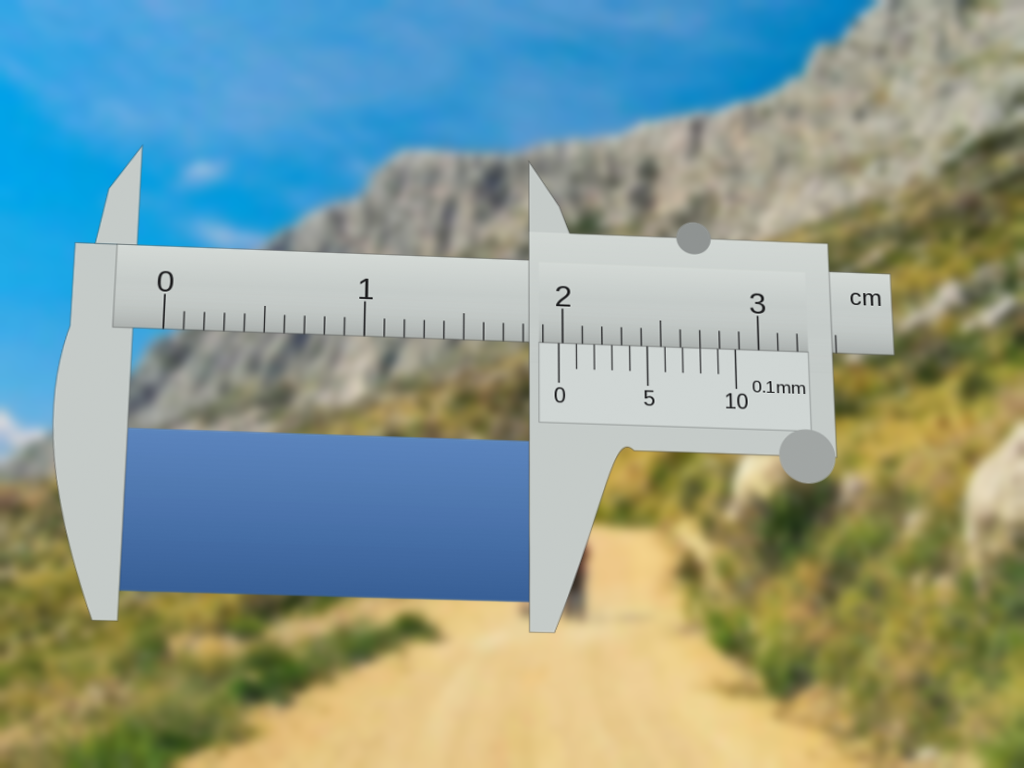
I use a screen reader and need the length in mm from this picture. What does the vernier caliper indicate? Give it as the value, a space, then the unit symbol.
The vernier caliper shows 19.8 mm
